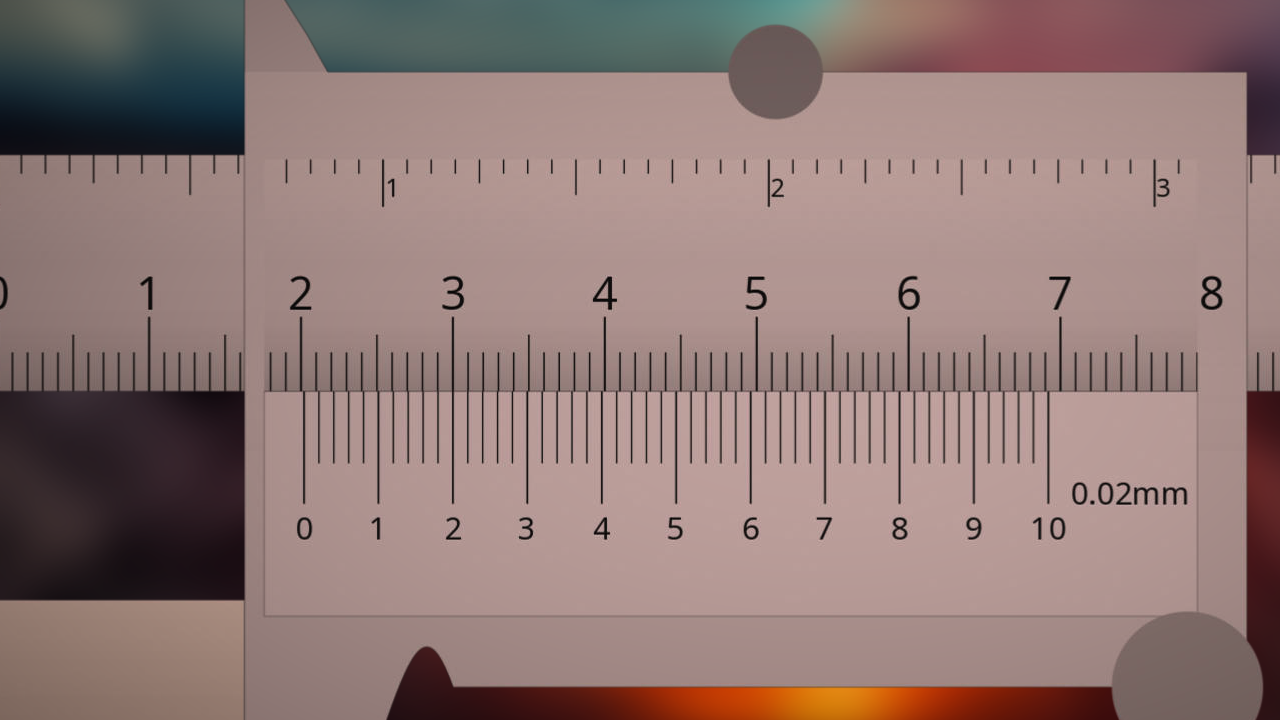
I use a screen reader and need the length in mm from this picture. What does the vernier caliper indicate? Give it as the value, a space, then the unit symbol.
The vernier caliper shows 20.2 mm
